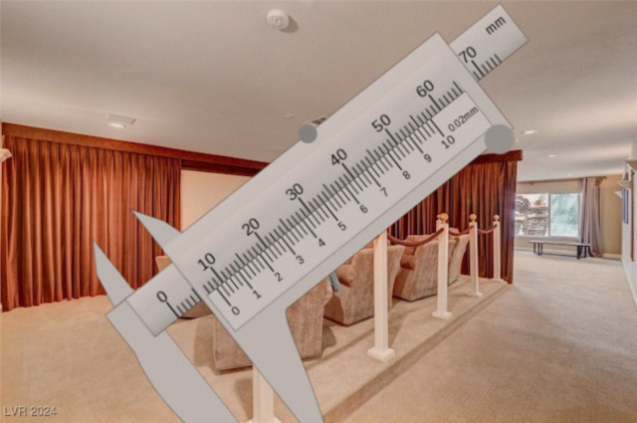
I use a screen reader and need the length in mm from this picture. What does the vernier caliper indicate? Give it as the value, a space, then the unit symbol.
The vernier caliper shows 8.5 mm
